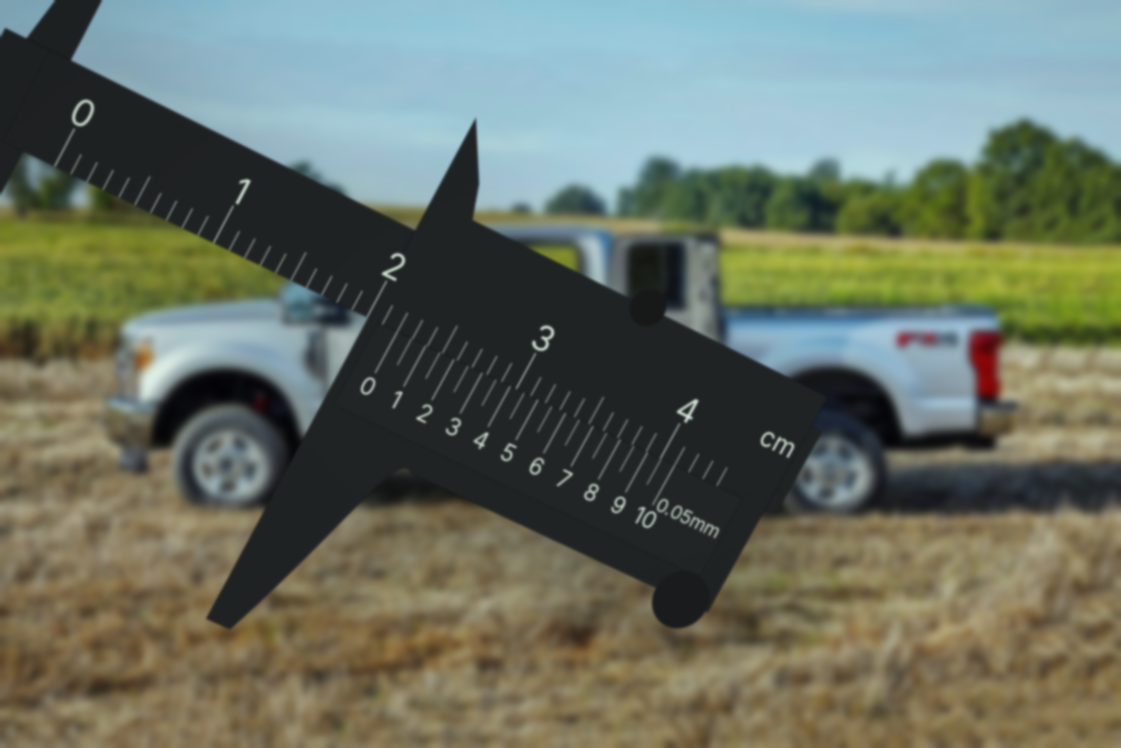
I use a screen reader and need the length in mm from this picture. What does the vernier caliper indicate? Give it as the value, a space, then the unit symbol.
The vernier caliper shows 22.0 mm
